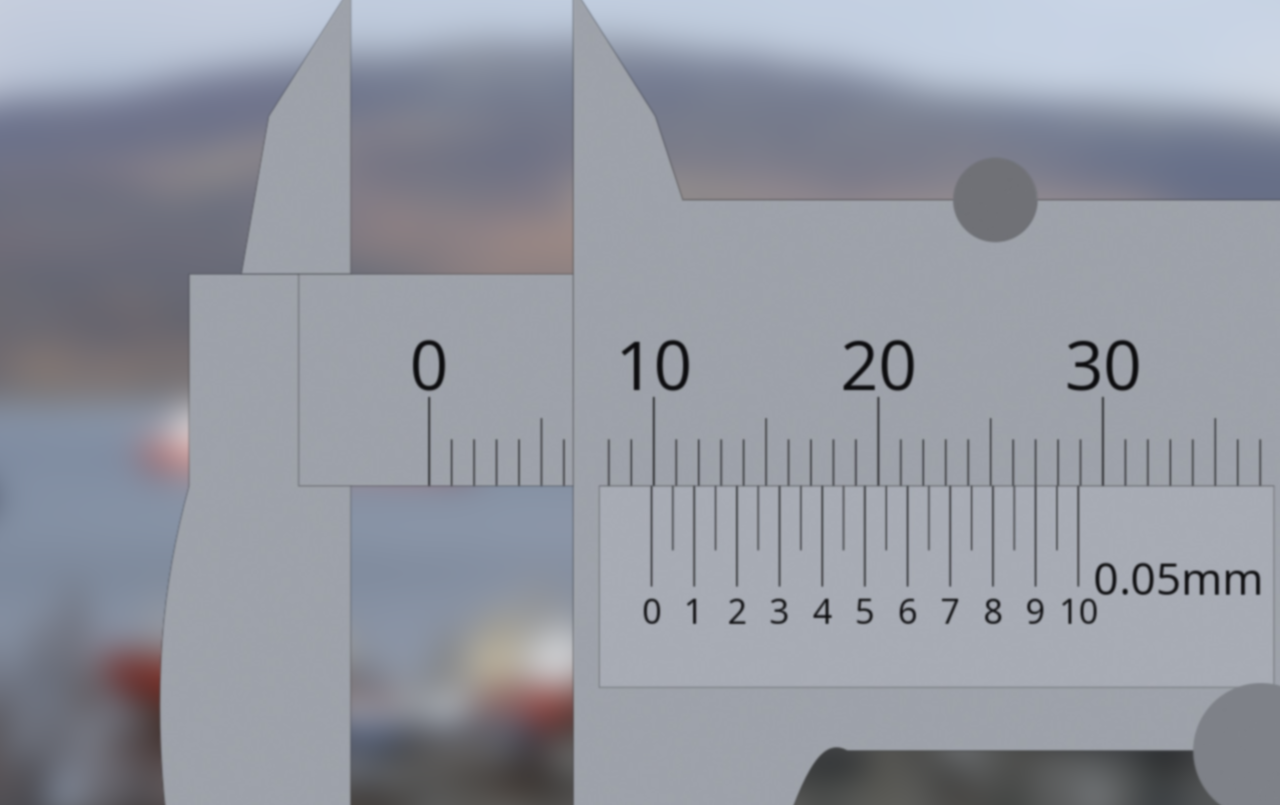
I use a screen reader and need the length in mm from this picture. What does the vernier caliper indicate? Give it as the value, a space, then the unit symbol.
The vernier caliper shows 9.9 mm
